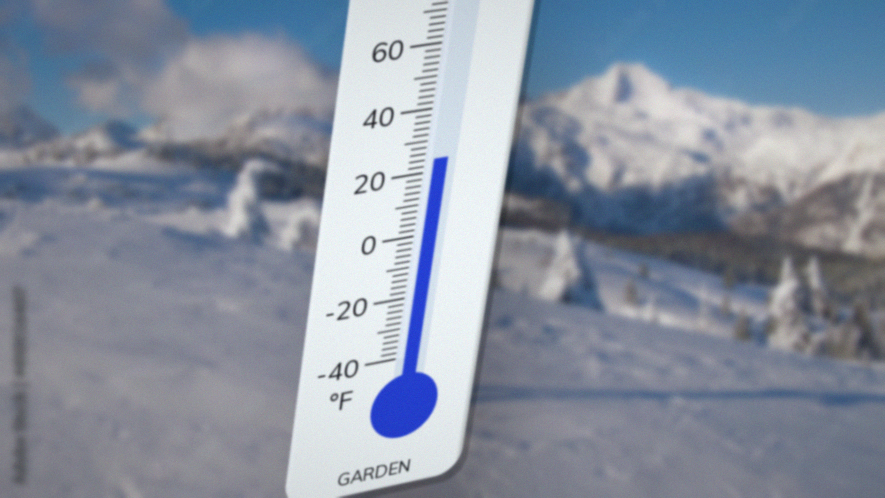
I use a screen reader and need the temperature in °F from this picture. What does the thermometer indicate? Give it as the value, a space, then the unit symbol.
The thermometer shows 24 °F
